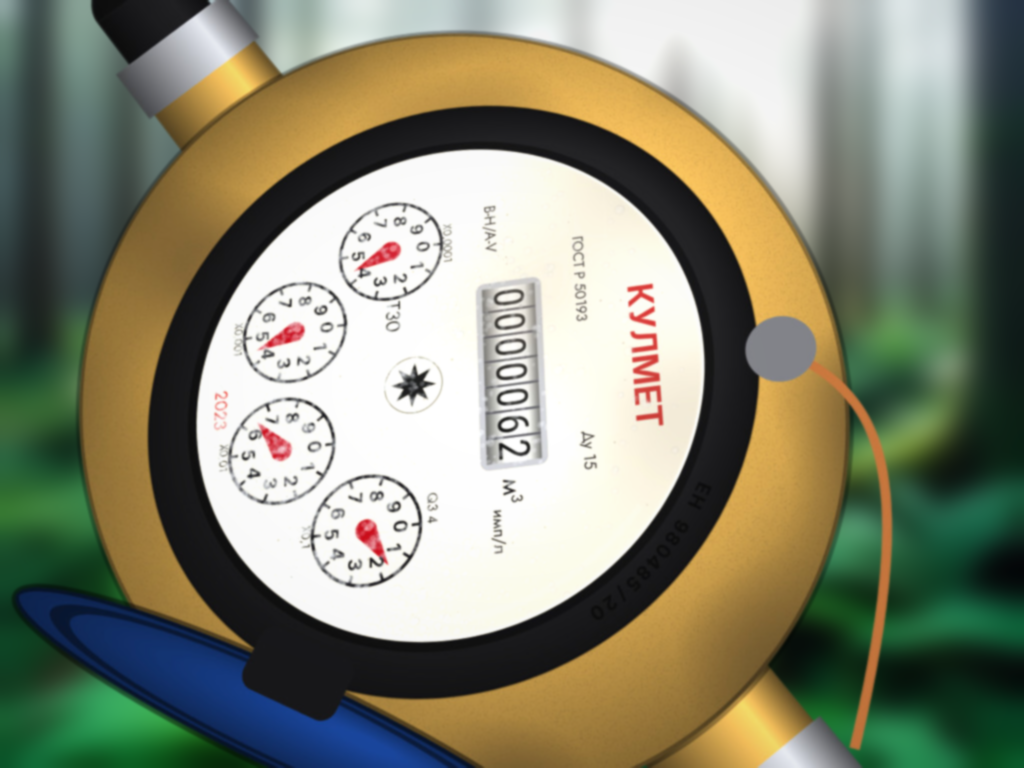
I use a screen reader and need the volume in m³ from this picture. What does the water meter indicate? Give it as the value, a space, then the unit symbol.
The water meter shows 62.1644 m³
